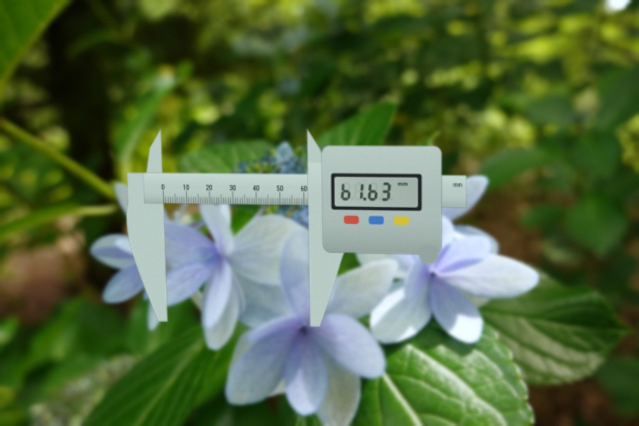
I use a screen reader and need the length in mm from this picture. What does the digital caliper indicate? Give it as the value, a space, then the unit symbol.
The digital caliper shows 61.63 mm
